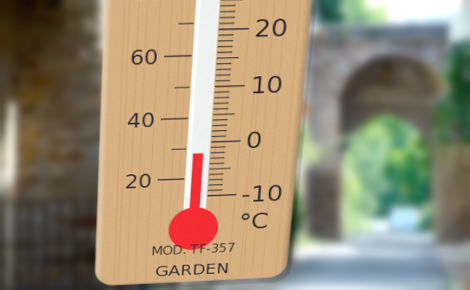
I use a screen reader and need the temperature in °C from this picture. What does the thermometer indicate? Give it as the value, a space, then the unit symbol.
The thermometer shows -2 °C
